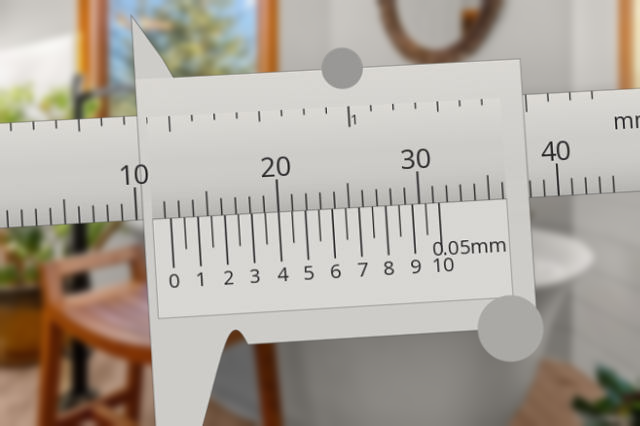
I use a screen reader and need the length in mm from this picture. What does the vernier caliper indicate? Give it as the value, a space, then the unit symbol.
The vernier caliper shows 12.4 mm
